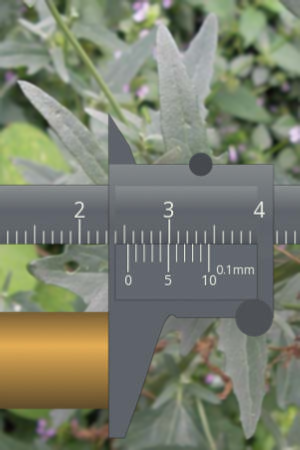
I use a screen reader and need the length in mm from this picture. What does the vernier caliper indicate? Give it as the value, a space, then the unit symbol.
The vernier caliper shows 25.4 mm
